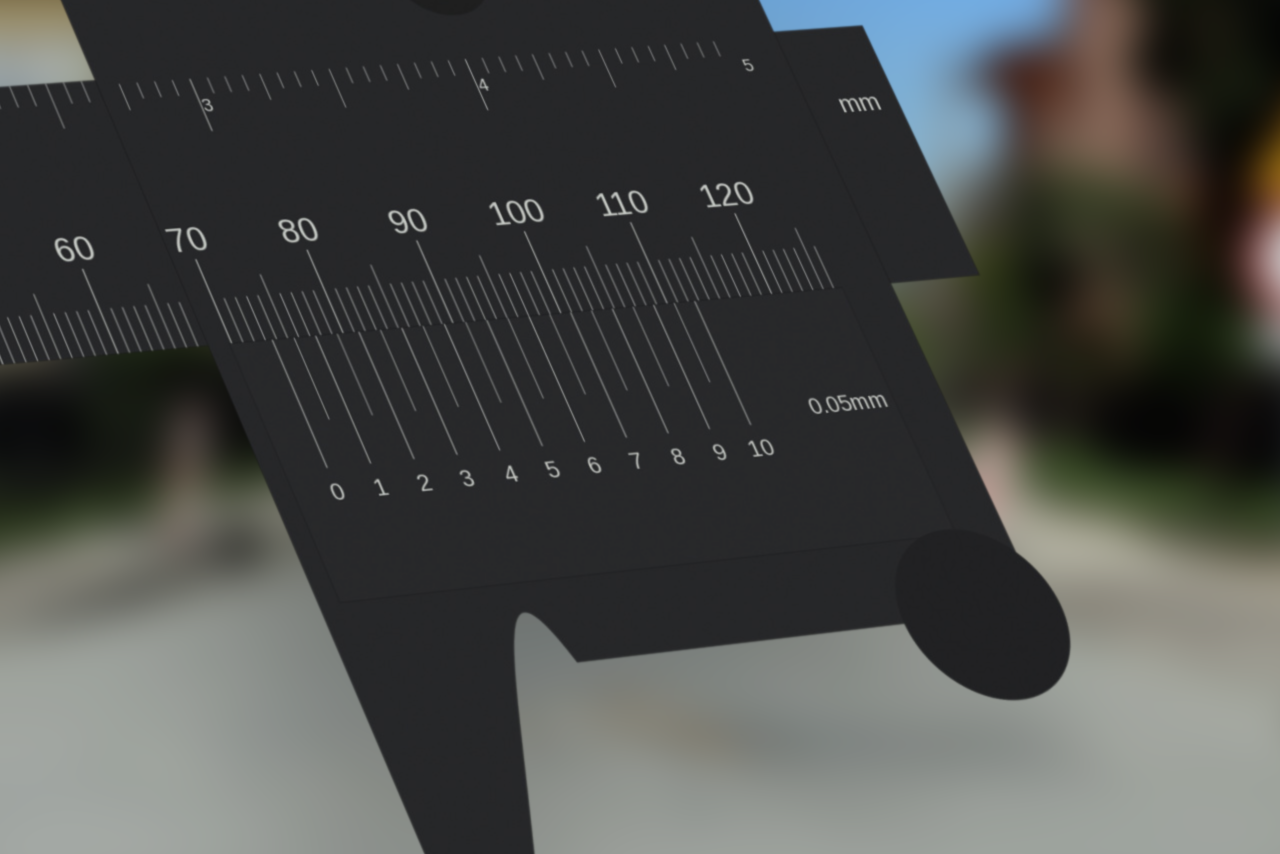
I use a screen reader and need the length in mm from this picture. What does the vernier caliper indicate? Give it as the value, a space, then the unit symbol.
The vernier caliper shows 73.6 mm
